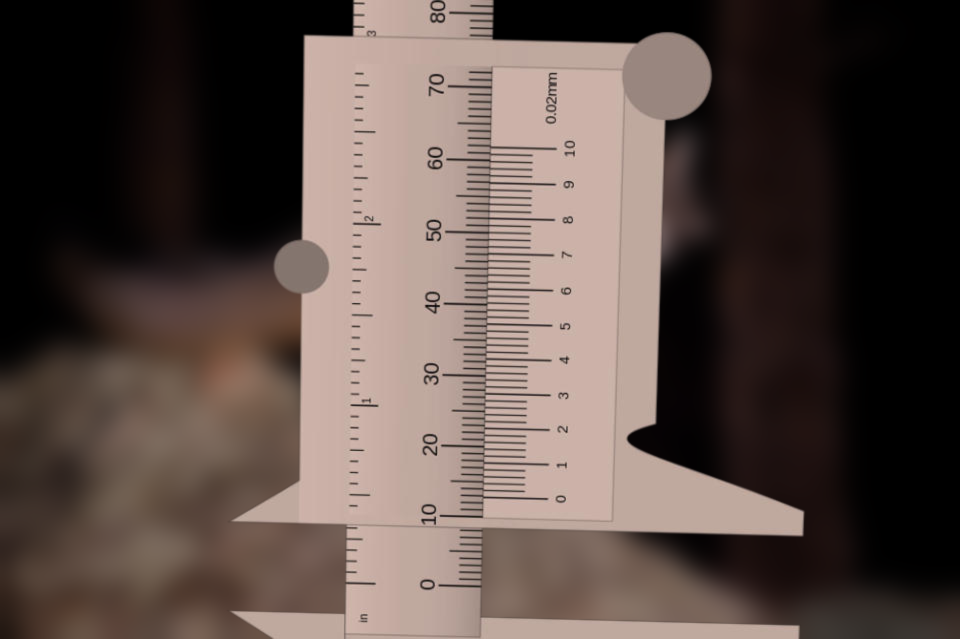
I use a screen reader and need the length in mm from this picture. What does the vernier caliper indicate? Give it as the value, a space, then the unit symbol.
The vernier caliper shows 12.8 mm
